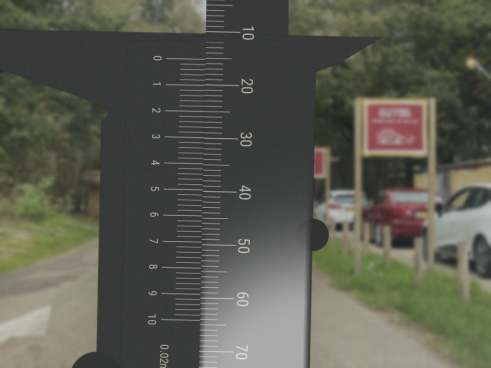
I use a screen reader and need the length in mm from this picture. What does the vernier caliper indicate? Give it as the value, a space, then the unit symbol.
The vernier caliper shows 15.2 mm
